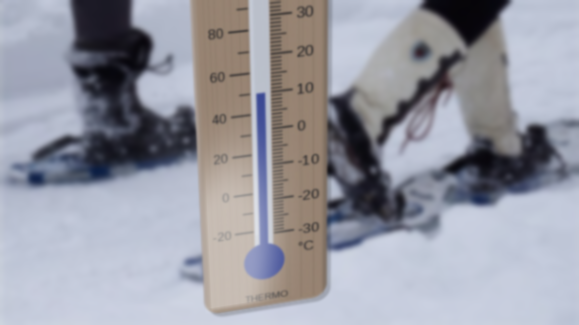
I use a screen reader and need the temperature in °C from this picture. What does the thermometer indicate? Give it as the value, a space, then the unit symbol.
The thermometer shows 10 °C
